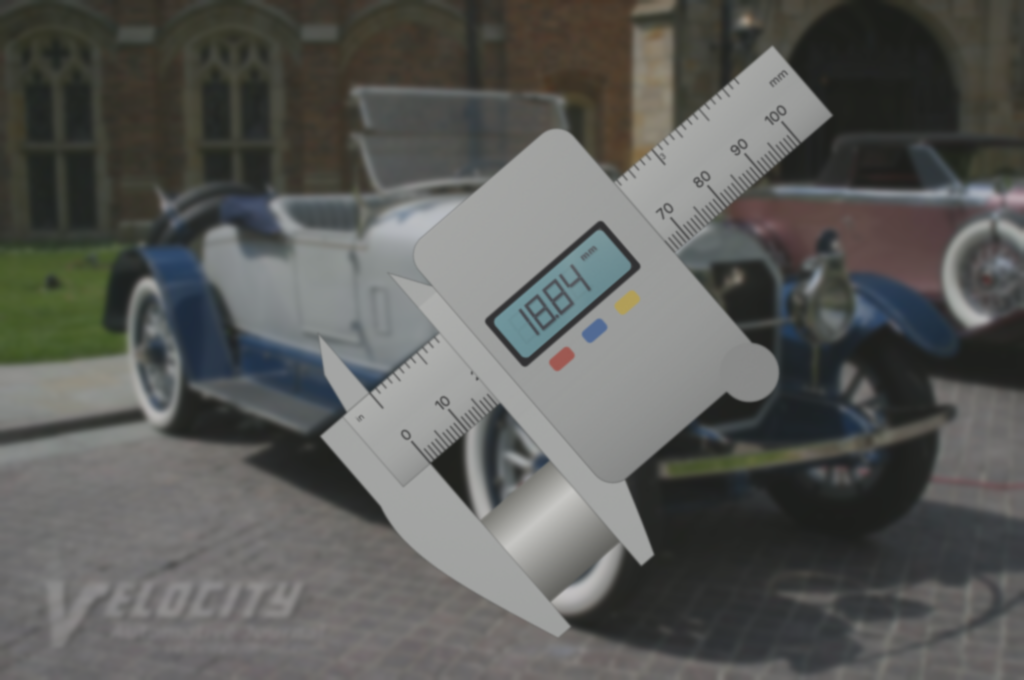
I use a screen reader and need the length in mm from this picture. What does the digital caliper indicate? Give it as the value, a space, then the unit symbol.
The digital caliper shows 18.84 mm
